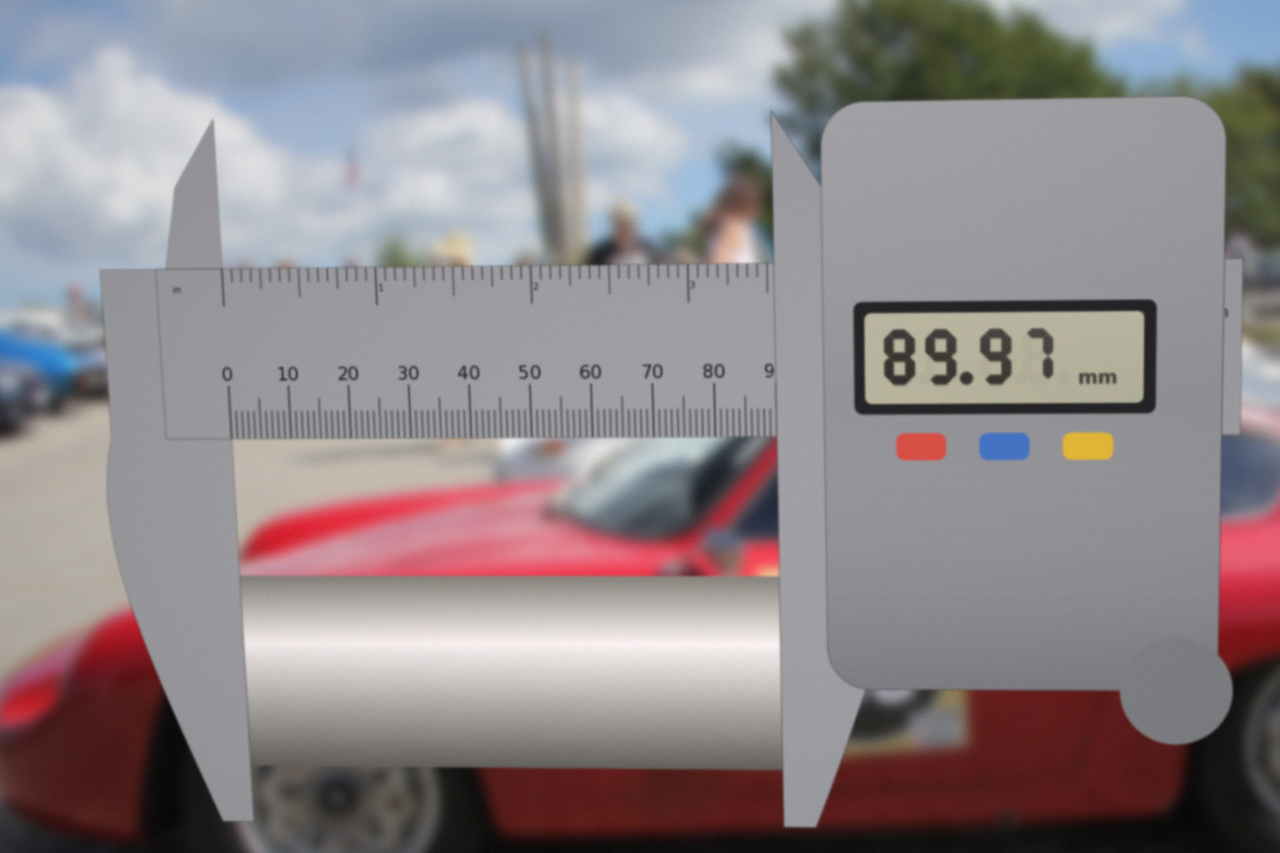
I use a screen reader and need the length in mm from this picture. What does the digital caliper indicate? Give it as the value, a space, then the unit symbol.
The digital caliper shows 89.97 mm
